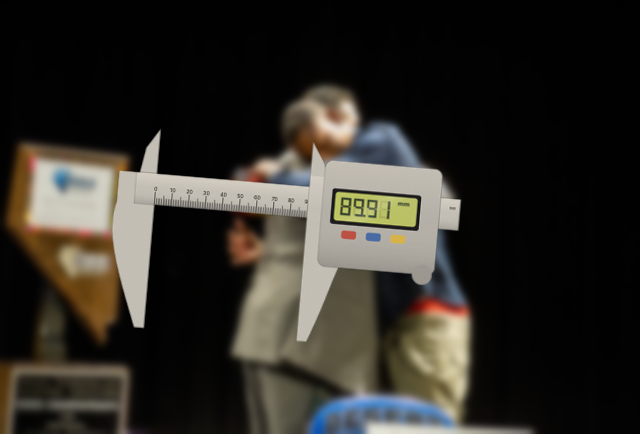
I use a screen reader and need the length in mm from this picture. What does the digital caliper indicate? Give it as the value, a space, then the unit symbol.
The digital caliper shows 89.91 mm
